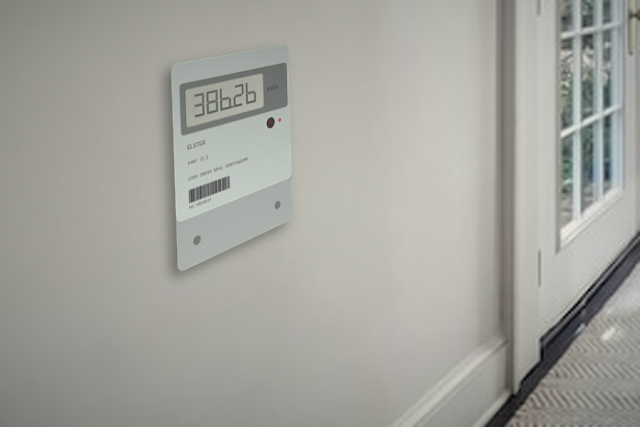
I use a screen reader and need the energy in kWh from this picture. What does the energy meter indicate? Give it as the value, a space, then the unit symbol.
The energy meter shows 386.26 kWh
